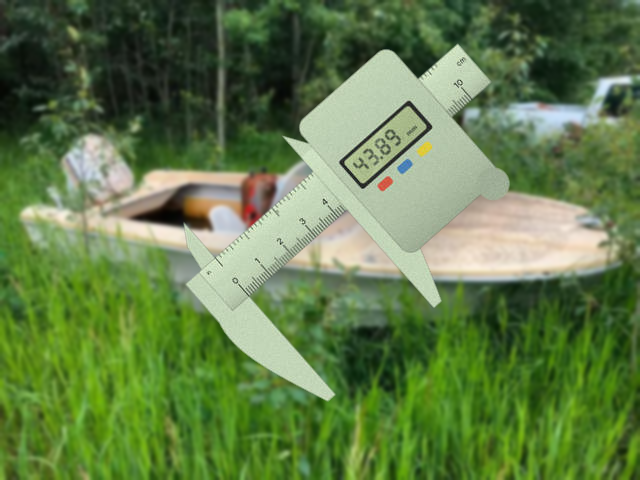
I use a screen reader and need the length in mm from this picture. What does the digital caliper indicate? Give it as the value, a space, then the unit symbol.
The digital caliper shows 43.89 mm
